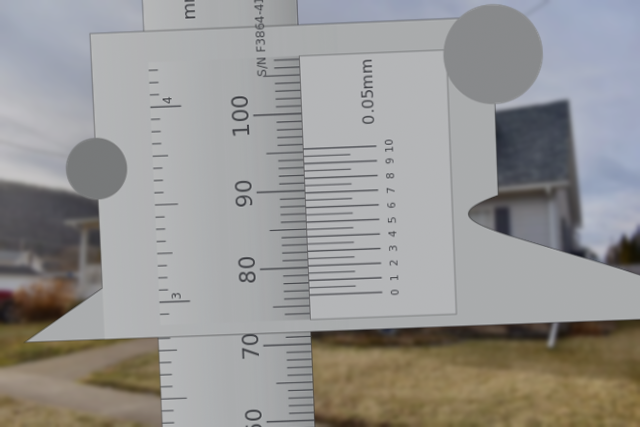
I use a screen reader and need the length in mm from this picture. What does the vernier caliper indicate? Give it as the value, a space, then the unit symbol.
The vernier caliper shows 76.4 mm
